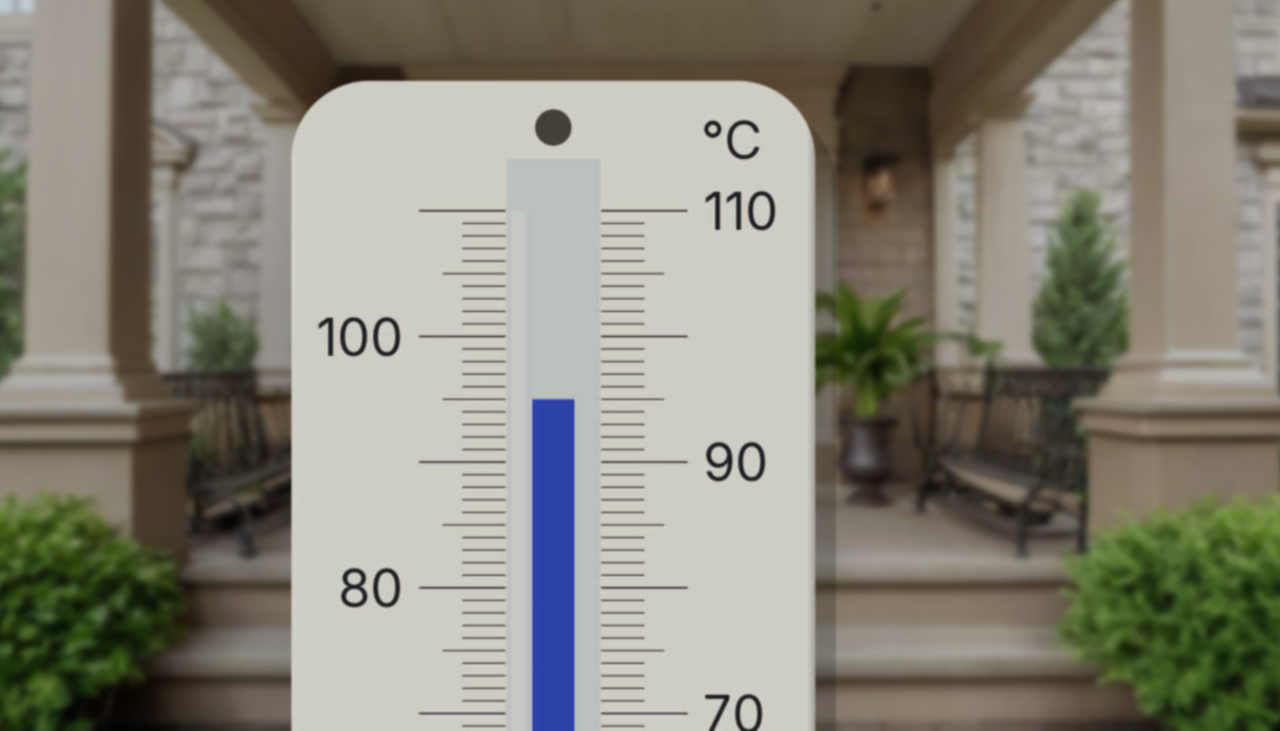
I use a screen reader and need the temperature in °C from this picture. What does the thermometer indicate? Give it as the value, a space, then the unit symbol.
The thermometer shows 95 °C
